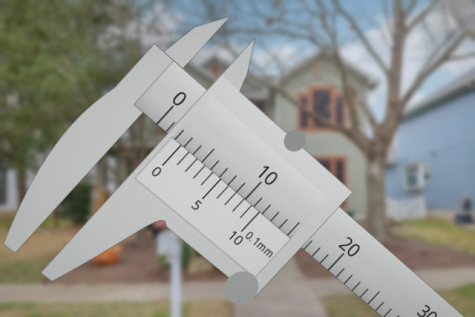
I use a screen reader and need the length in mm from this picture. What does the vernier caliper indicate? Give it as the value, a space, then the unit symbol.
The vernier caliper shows 2.7 mm
